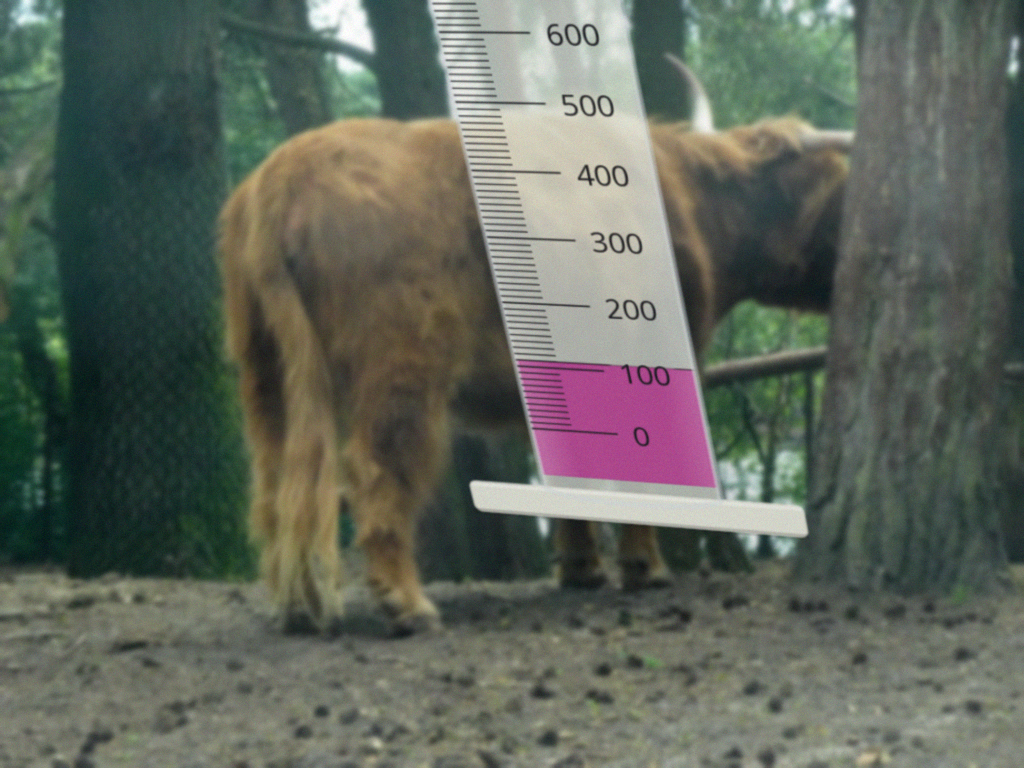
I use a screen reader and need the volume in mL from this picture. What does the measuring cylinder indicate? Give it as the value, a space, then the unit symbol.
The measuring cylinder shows 110 mL
